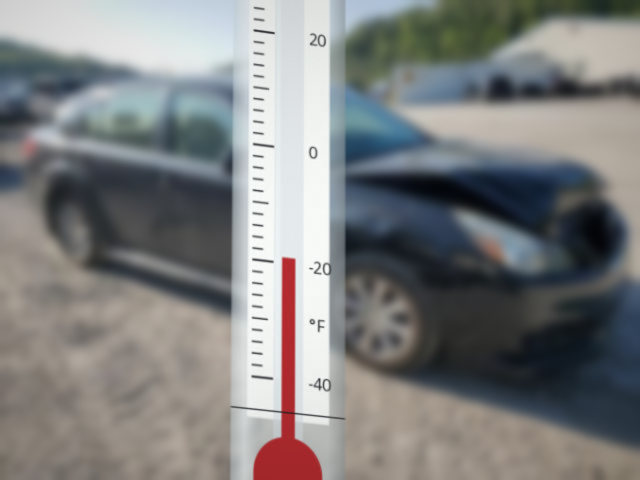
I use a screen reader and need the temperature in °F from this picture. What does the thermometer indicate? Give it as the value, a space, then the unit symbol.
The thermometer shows -19 °F
